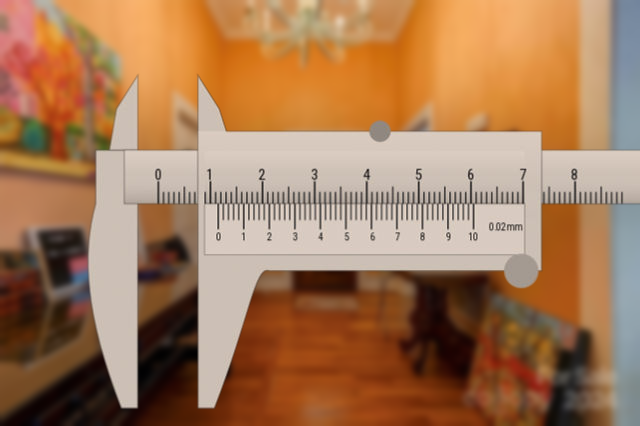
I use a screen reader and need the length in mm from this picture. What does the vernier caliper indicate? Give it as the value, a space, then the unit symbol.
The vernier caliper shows 11.5 mm
